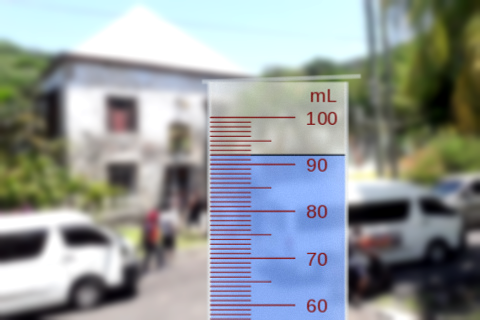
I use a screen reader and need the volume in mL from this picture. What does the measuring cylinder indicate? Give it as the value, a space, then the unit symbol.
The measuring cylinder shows 92 mL
